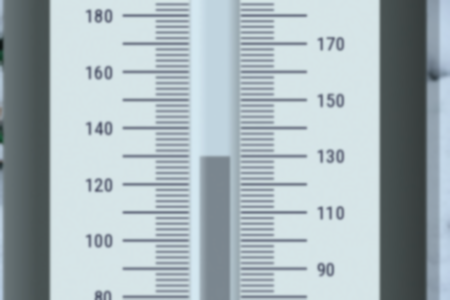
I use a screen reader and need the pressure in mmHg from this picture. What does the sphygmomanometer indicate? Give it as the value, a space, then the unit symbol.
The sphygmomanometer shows 130 mmHg
